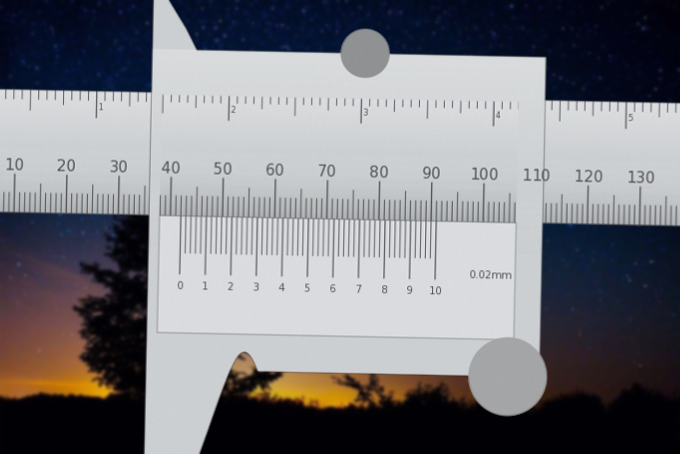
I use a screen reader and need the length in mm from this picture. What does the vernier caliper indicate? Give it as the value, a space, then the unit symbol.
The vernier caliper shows 42.0 mm
